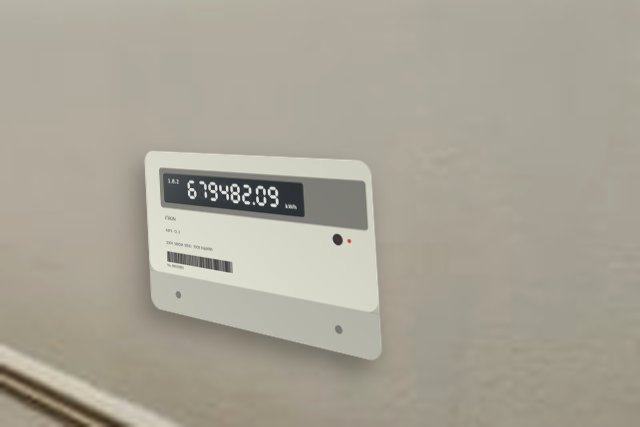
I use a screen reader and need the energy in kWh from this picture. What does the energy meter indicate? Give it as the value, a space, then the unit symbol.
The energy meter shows 679482.09 kWh
